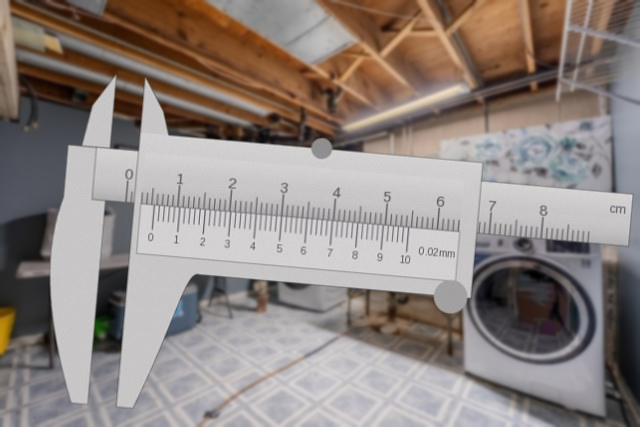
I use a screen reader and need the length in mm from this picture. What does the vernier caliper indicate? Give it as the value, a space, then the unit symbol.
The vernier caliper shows 5.5 mm
